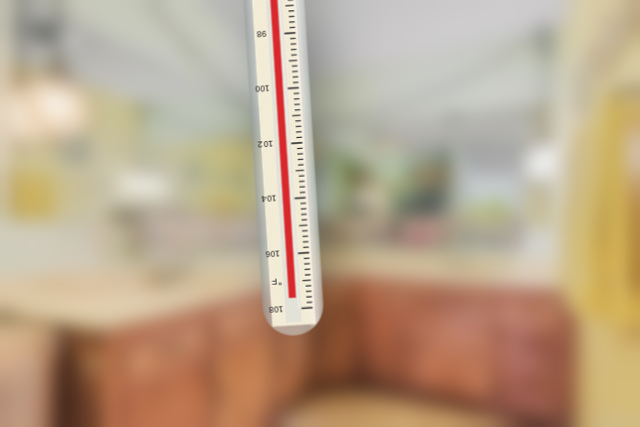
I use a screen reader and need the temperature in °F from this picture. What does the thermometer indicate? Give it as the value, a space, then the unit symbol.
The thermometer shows 107.6 °F
